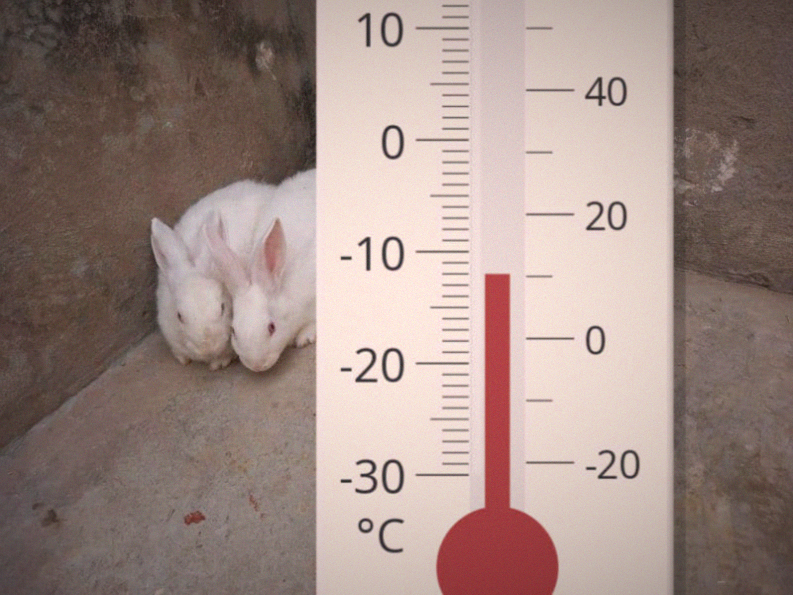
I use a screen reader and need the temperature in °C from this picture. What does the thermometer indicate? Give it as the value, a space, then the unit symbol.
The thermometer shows -12 °C
